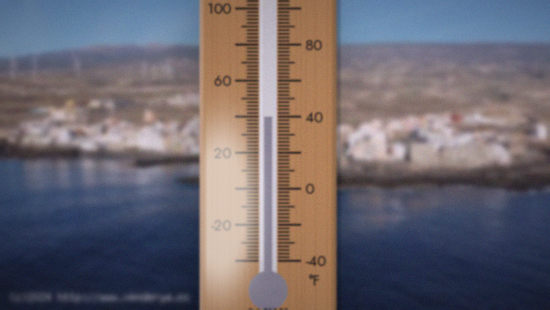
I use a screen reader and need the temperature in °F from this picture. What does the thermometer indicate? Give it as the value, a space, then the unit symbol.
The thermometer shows 40 °F
